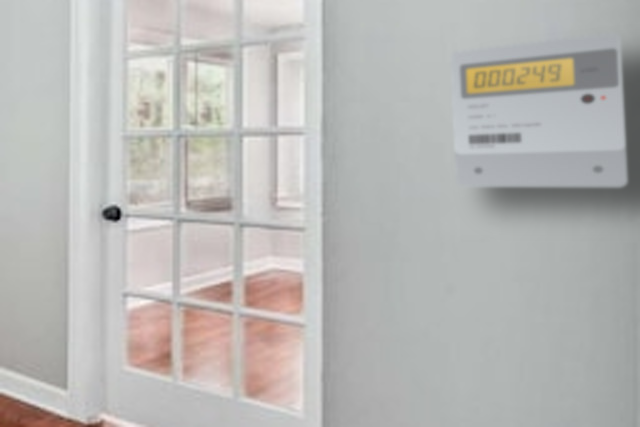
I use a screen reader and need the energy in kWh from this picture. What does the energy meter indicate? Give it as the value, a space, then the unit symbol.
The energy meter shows 249 kWh
